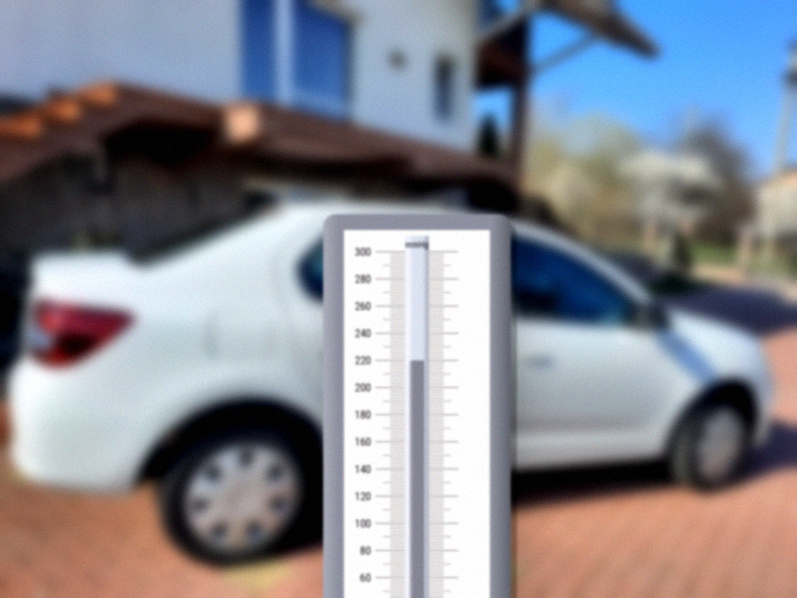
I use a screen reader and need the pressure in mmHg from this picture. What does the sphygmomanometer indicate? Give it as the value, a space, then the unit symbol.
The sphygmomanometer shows 220 mmHg
